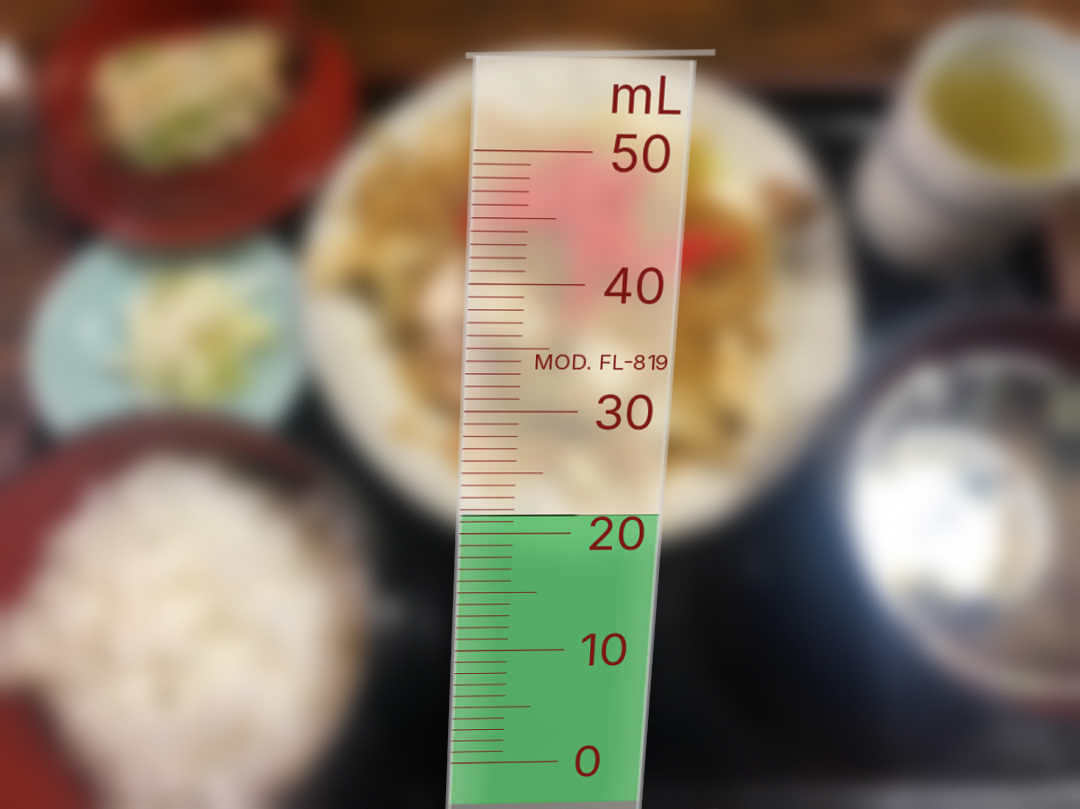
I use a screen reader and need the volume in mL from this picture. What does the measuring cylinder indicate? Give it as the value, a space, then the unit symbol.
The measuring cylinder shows 21.5 mL
